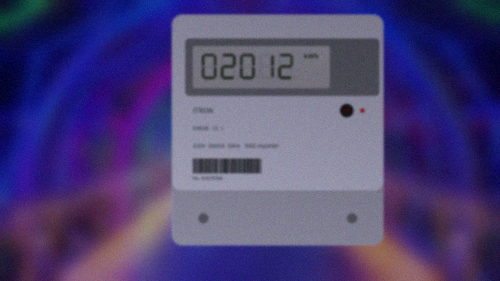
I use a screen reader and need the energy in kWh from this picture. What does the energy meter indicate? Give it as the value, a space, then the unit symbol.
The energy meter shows 2012 kWh
